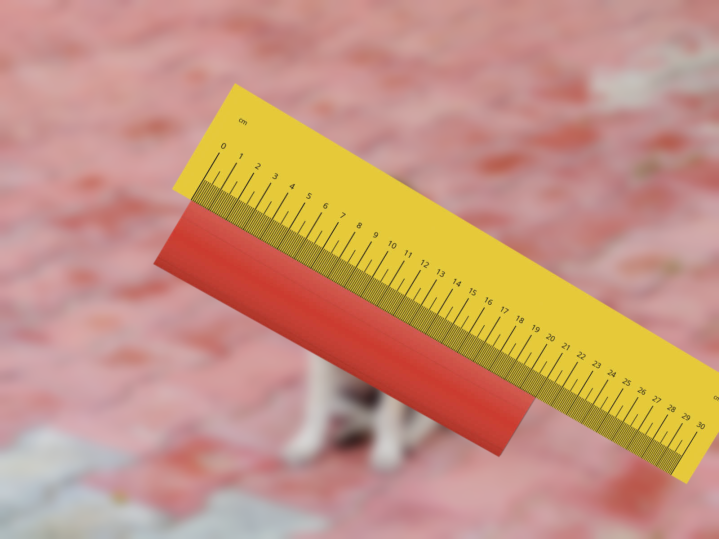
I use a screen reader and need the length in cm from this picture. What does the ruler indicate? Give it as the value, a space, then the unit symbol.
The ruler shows 21 cm
